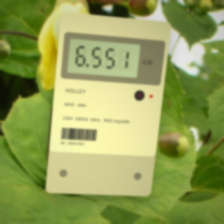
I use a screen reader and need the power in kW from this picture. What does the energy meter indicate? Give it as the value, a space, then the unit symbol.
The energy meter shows 6.551 kW
